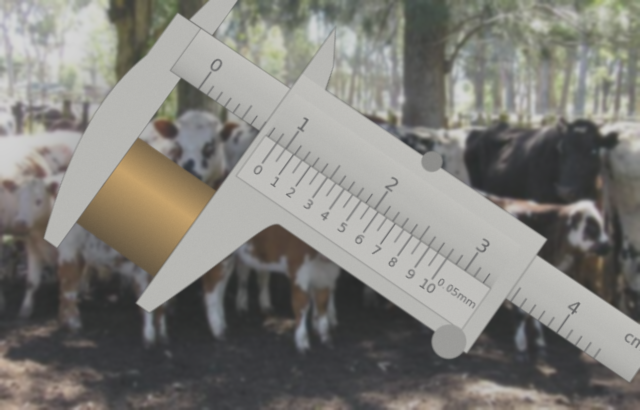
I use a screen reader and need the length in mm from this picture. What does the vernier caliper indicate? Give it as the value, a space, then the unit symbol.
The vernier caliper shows 9.0 mm
